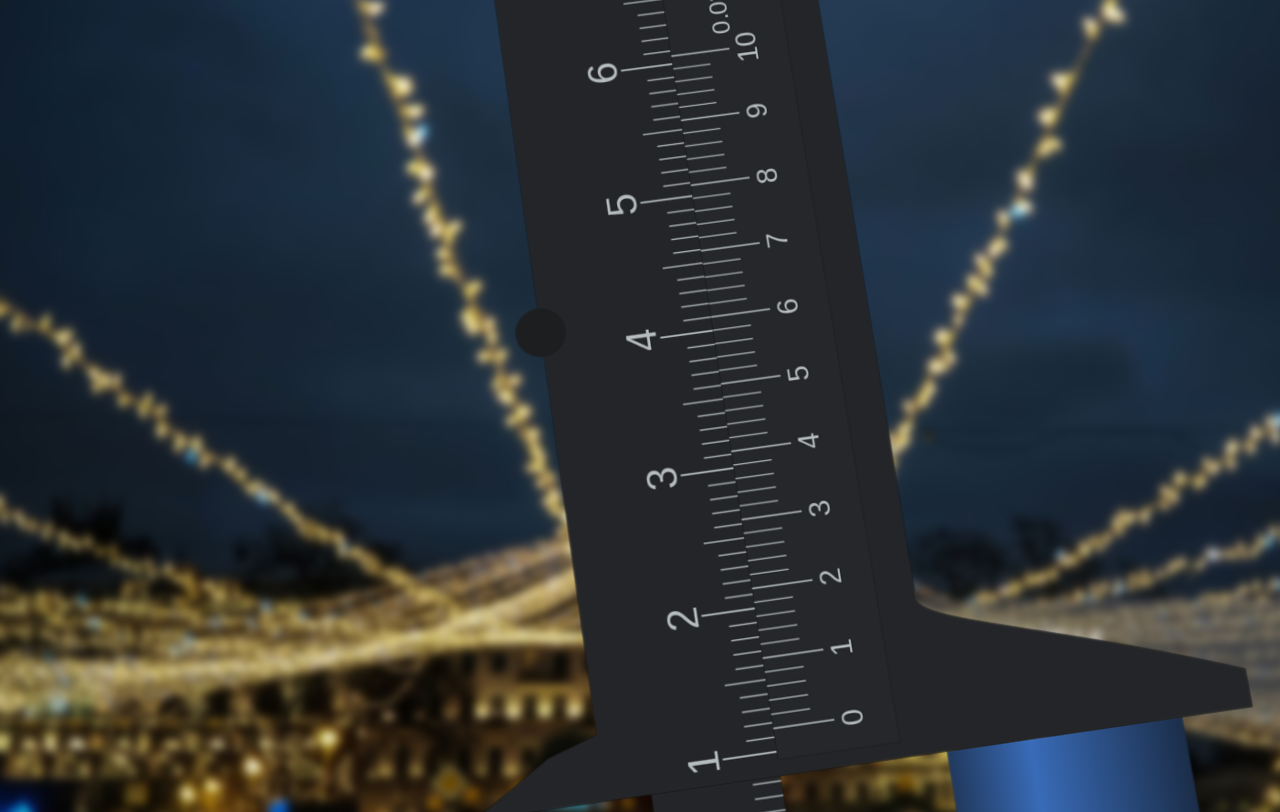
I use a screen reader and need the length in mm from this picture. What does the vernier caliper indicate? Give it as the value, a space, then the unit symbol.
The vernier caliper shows 11.6 mm
